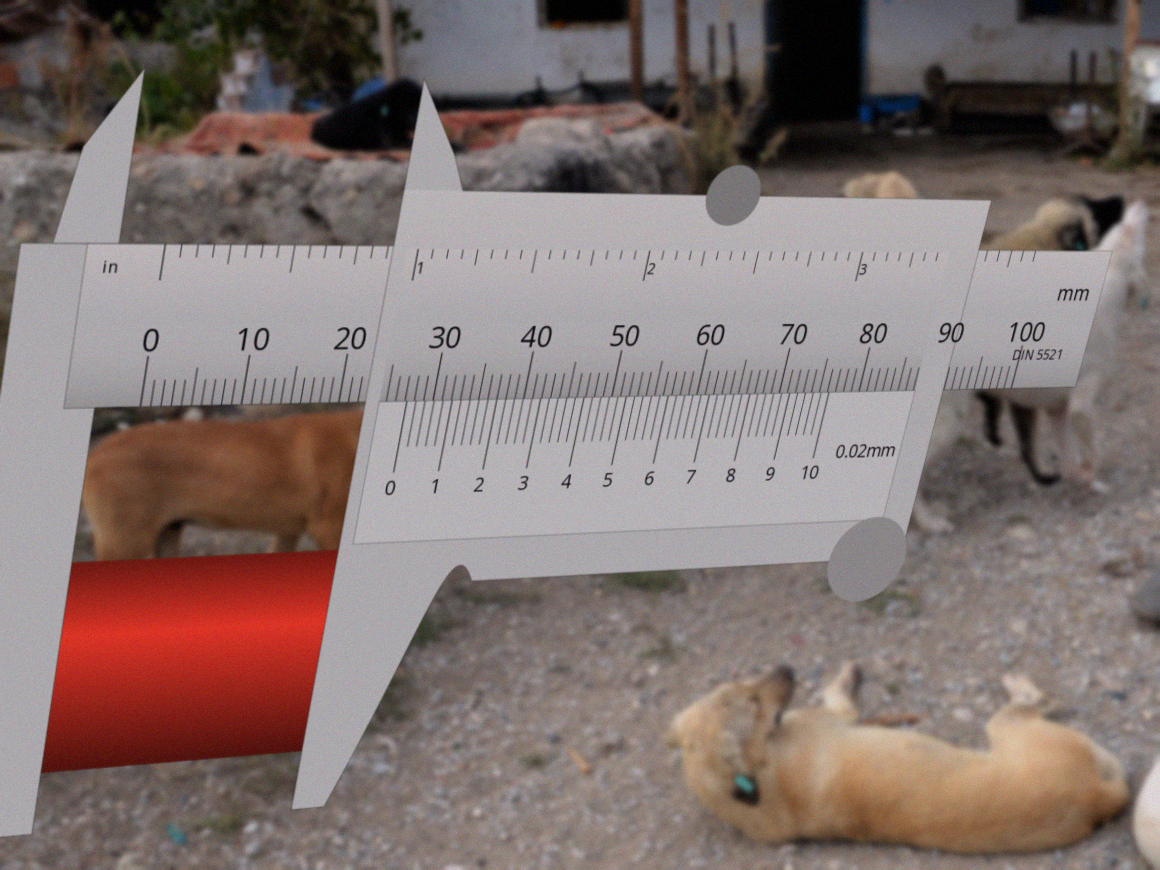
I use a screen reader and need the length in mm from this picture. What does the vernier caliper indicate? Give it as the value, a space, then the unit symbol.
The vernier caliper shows 27.2 mm
